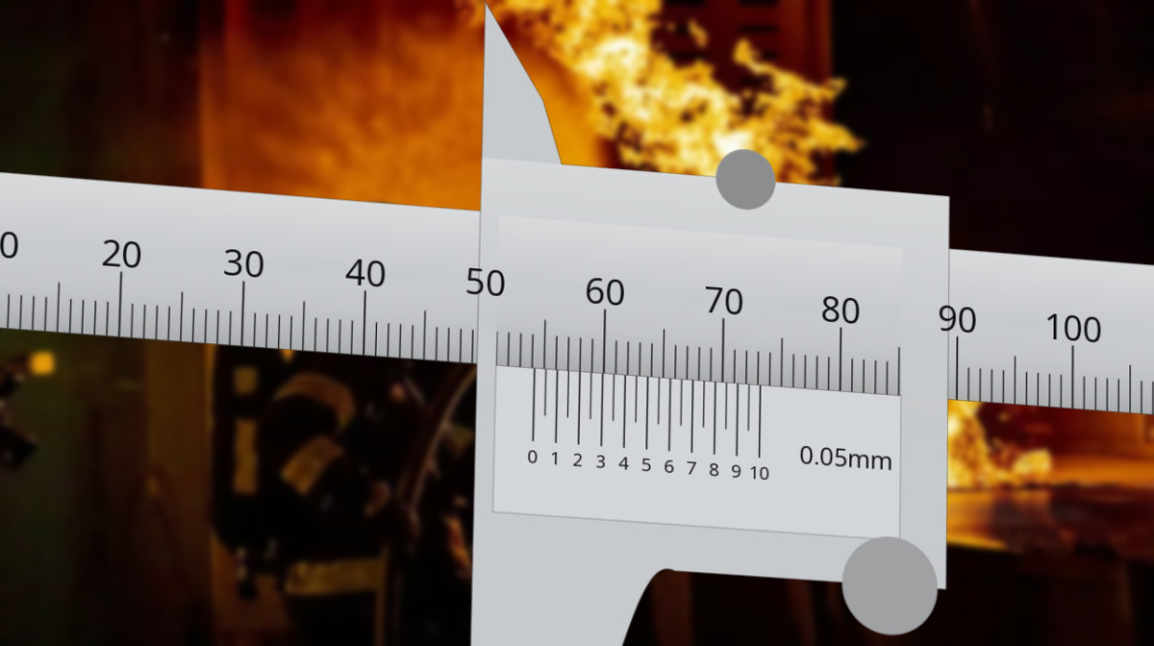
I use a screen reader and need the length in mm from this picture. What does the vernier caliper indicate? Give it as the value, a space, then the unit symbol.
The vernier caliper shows 54.2 mm
